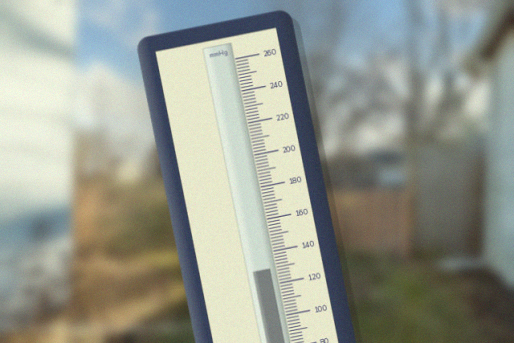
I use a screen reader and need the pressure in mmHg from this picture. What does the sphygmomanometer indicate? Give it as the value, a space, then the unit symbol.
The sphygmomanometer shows 130 mmHg
